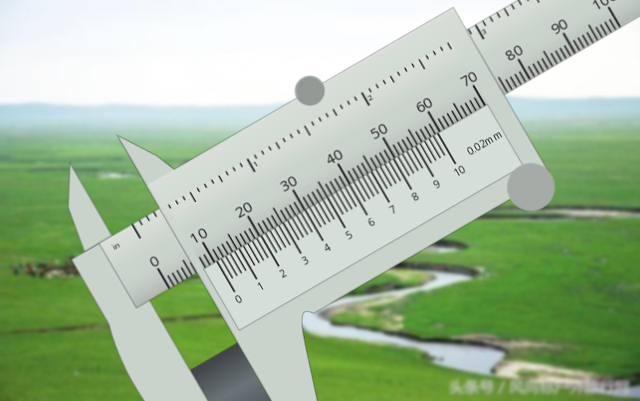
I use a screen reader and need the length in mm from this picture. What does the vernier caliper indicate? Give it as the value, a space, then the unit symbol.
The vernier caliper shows 10.5 mm
